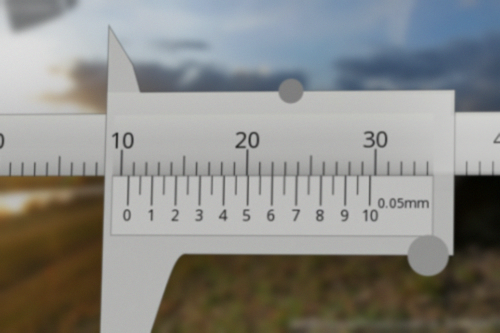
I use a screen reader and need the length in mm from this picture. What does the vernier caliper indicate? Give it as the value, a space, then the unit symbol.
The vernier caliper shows 10.6 mm
